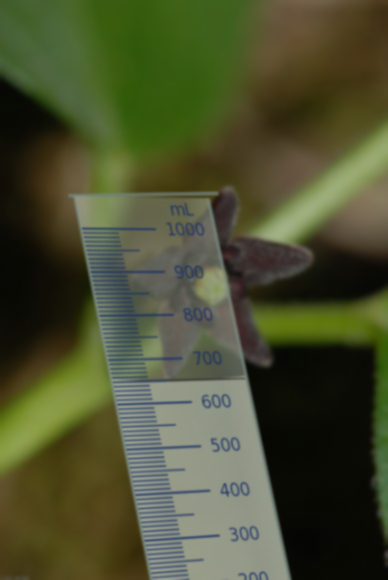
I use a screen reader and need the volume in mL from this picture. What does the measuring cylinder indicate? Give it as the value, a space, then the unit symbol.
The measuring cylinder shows 650 mL
